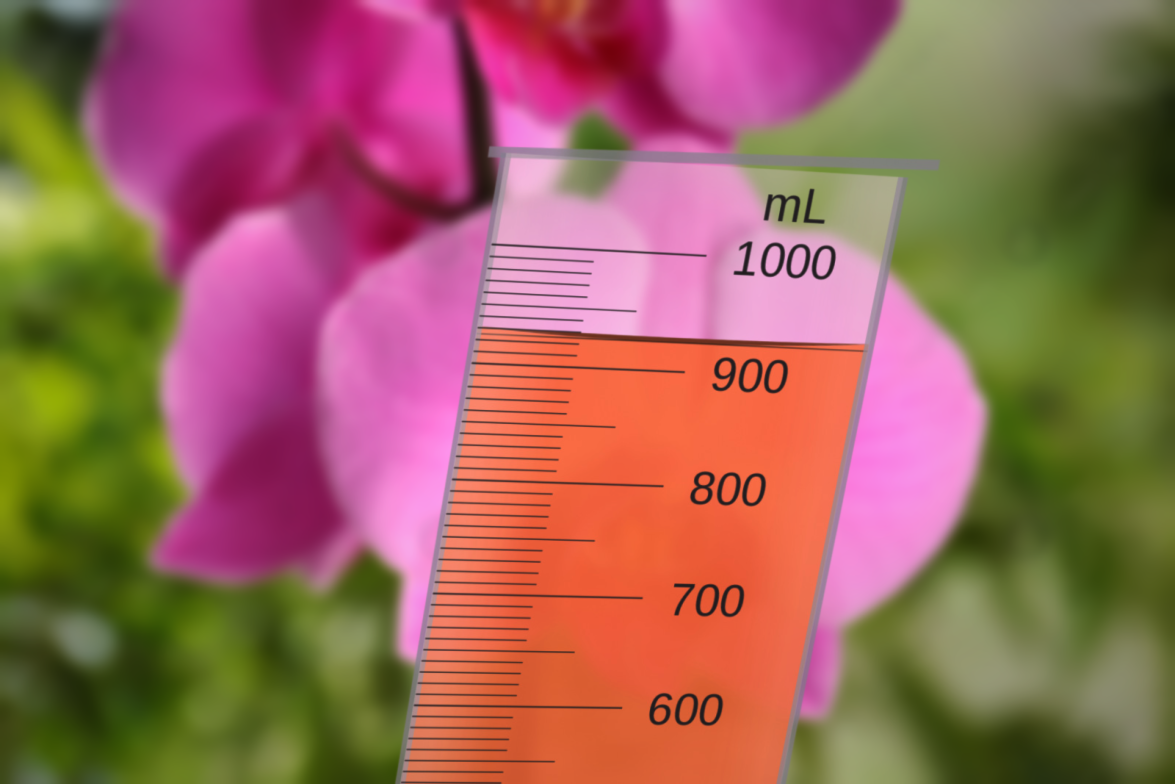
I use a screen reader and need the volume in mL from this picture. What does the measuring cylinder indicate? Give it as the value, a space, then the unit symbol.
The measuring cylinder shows 925 mL
